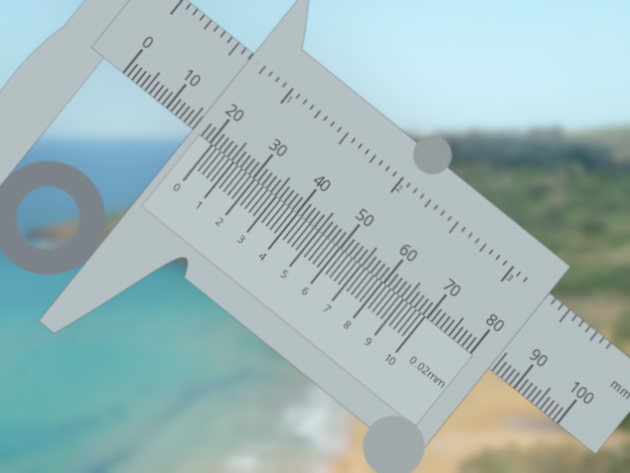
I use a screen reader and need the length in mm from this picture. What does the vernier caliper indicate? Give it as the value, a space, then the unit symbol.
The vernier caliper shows 20.5 mm
